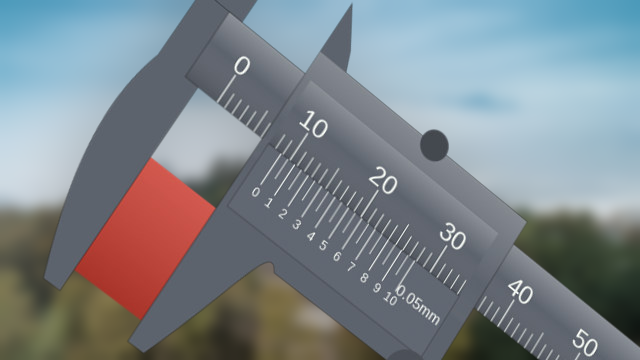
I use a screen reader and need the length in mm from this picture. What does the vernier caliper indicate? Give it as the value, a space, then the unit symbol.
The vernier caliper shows 8.8 mm
